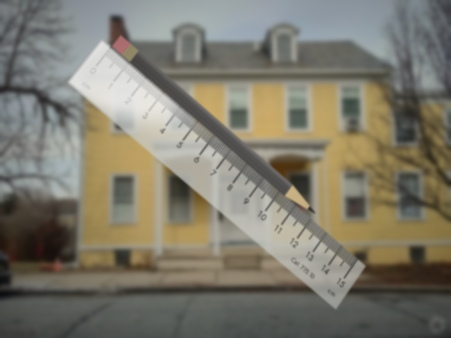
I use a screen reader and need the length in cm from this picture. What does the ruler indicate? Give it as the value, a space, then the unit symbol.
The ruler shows 12 cm
